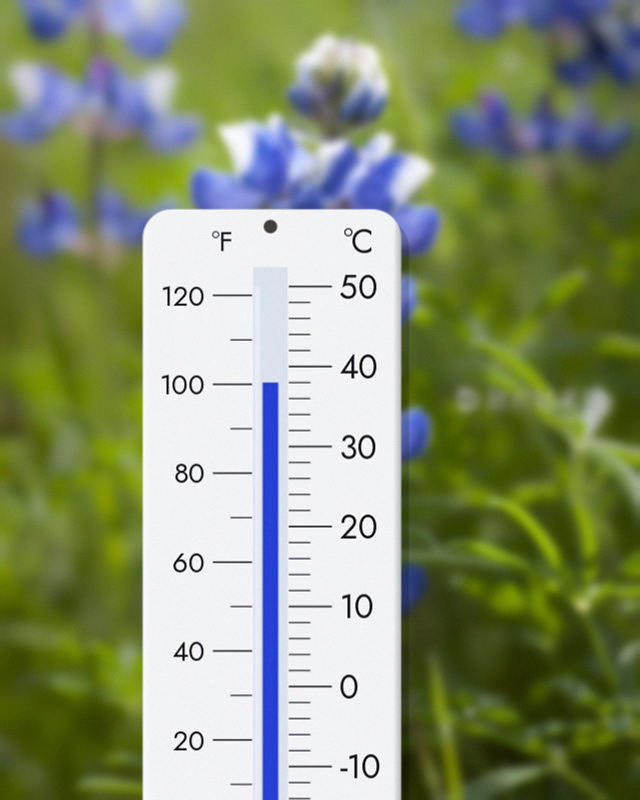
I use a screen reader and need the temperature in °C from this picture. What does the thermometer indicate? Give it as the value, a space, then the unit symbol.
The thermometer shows 38 °C
